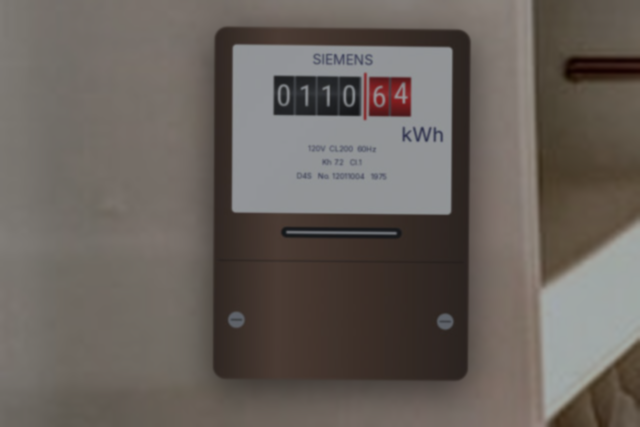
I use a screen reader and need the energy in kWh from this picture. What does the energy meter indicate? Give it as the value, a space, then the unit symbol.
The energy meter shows 110.64 kWh
